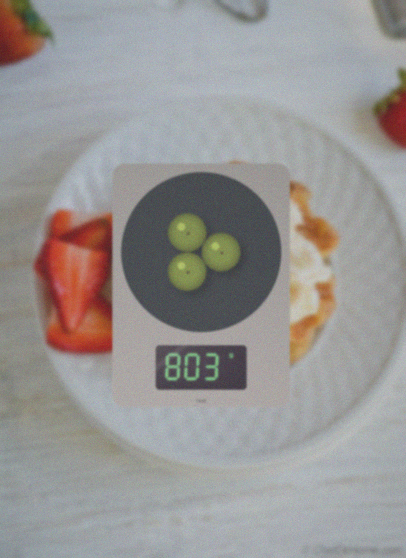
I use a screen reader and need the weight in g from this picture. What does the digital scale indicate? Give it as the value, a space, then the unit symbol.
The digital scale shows 803 g
